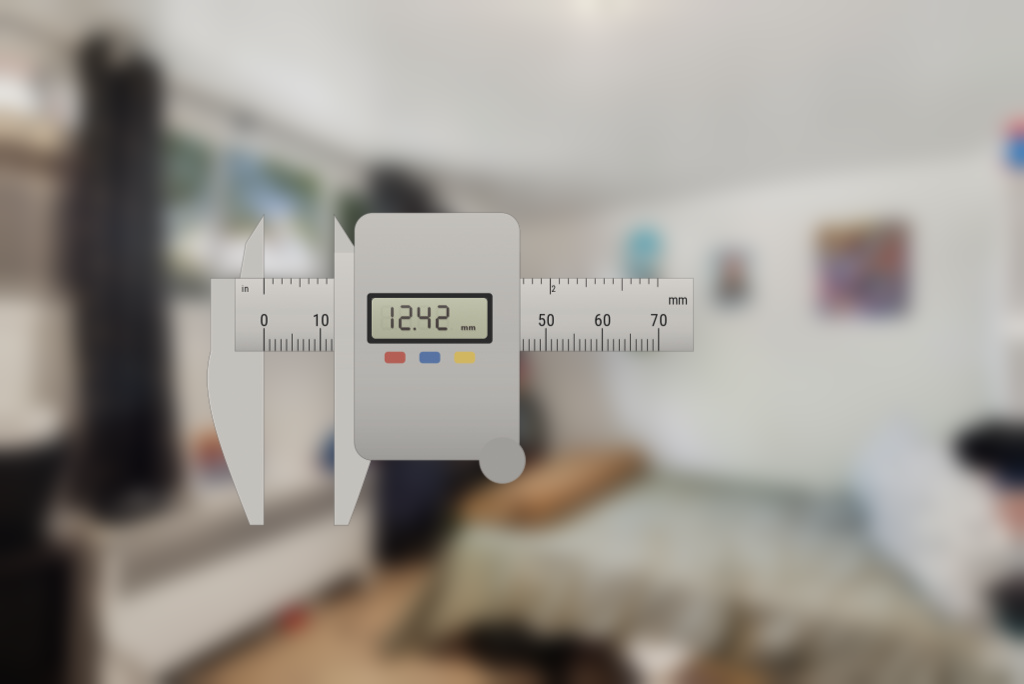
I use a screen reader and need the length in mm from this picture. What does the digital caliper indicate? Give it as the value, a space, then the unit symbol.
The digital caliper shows 12.42 mm
